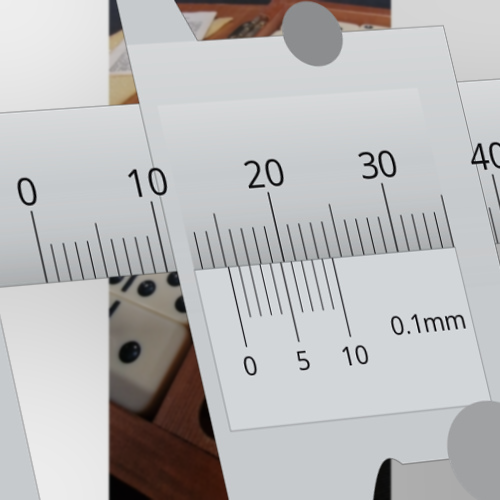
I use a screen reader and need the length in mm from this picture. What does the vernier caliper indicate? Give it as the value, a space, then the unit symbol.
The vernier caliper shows 15.2 mm
